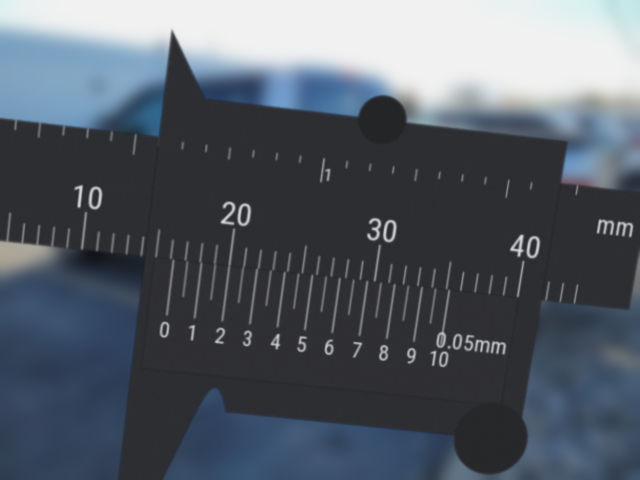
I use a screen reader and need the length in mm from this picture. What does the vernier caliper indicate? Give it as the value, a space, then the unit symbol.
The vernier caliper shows 16.2 mm
